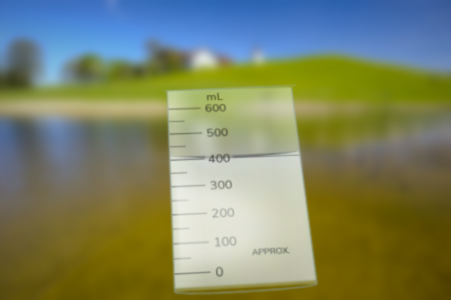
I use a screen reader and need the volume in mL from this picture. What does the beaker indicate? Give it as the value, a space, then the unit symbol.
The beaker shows 400 mL
